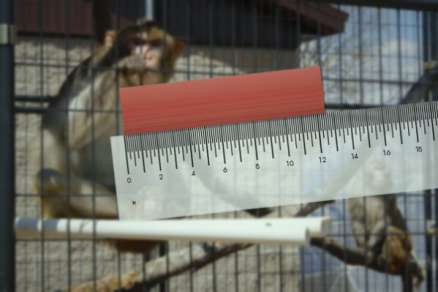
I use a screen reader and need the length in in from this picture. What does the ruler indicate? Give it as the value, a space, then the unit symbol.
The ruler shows 12.5 in
